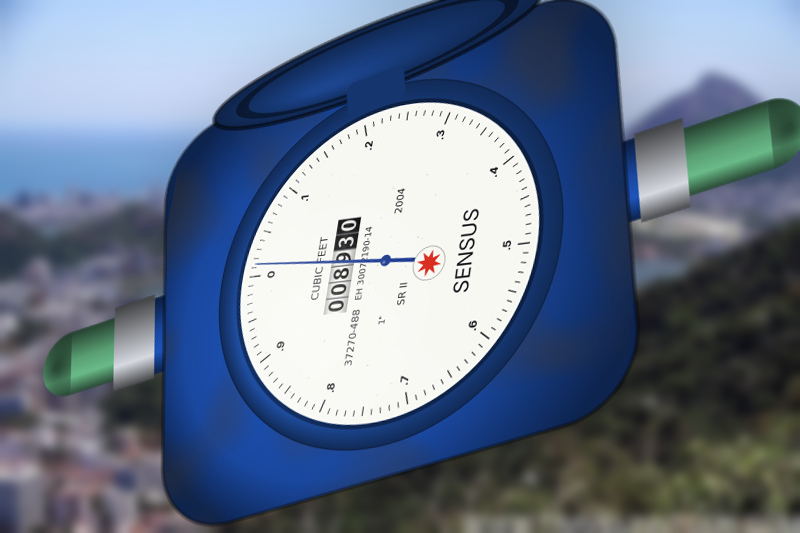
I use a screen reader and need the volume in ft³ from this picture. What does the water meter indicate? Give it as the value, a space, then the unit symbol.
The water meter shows 8930.01 ft³
